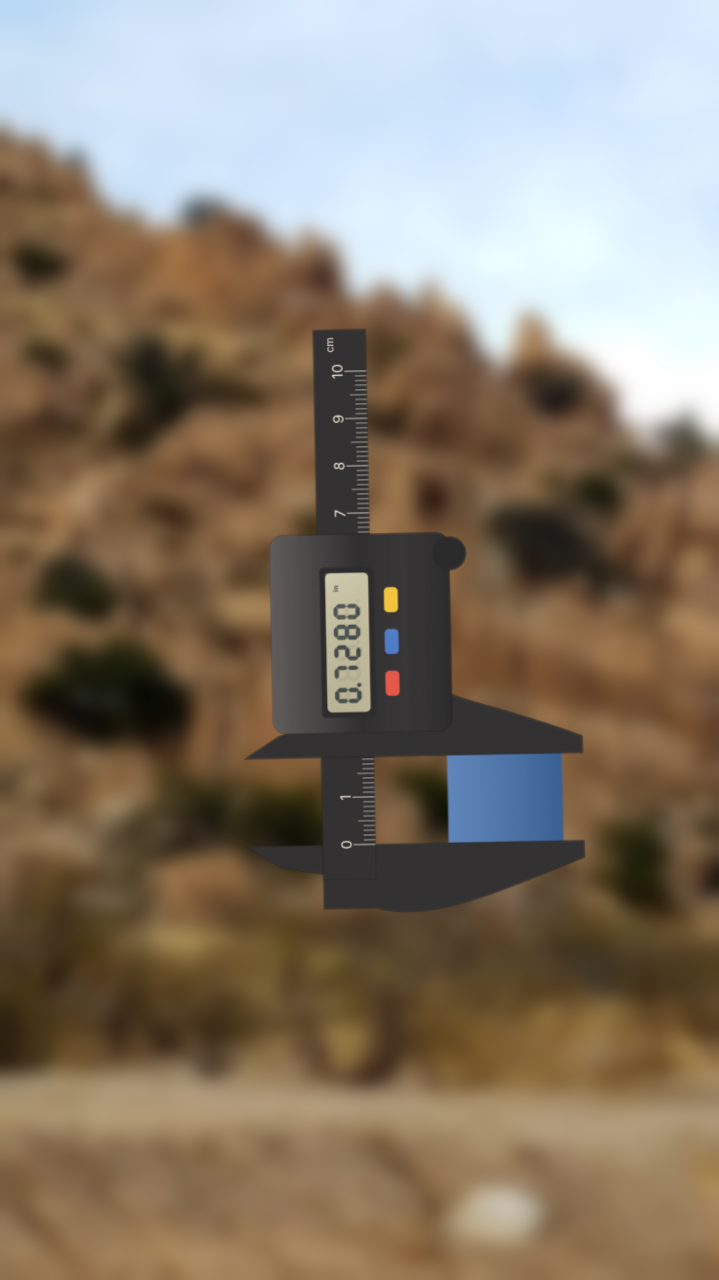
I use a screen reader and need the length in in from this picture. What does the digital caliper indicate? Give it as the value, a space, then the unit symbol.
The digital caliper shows 0.7280 in
